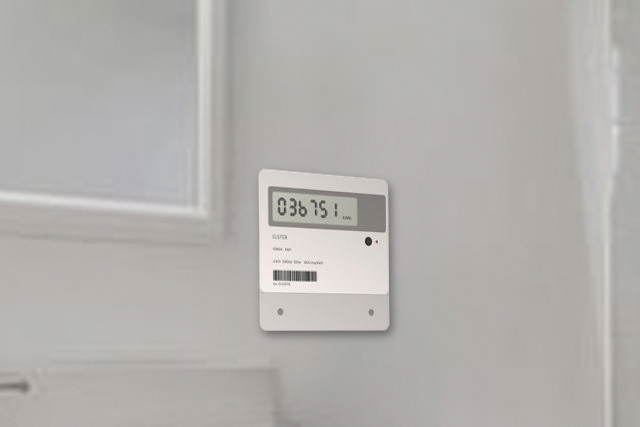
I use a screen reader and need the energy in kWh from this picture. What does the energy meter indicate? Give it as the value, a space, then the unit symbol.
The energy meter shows 36751 kWh
